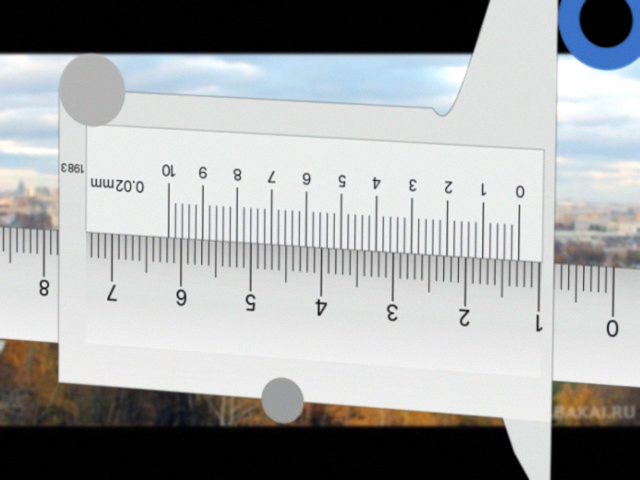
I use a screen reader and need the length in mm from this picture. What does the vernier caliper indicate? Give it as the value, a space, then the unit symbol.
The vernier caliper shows 12.8 mm
